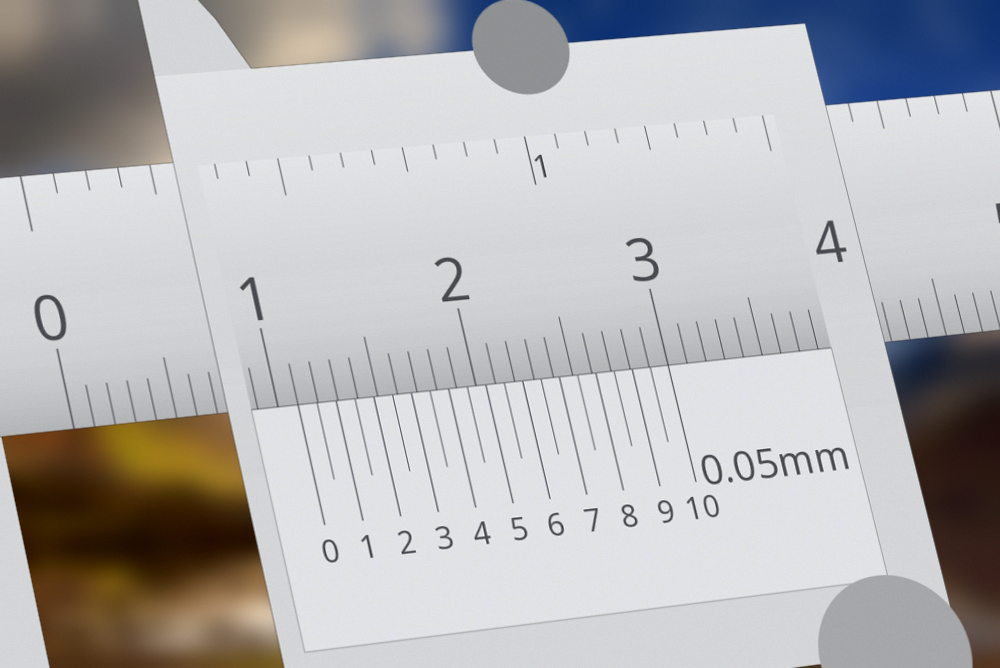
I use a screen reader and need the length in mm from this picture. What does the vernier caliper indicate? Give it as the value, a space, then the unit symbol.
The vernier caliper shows 11.0 mm
